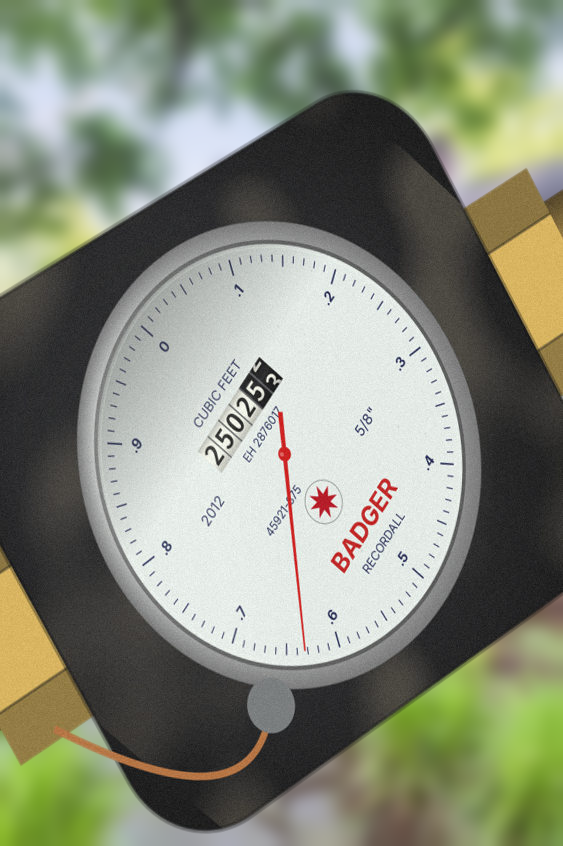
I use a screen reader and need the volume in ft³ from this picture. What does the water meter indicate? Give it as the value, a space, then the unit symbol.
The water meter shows 250252.63 ft³
